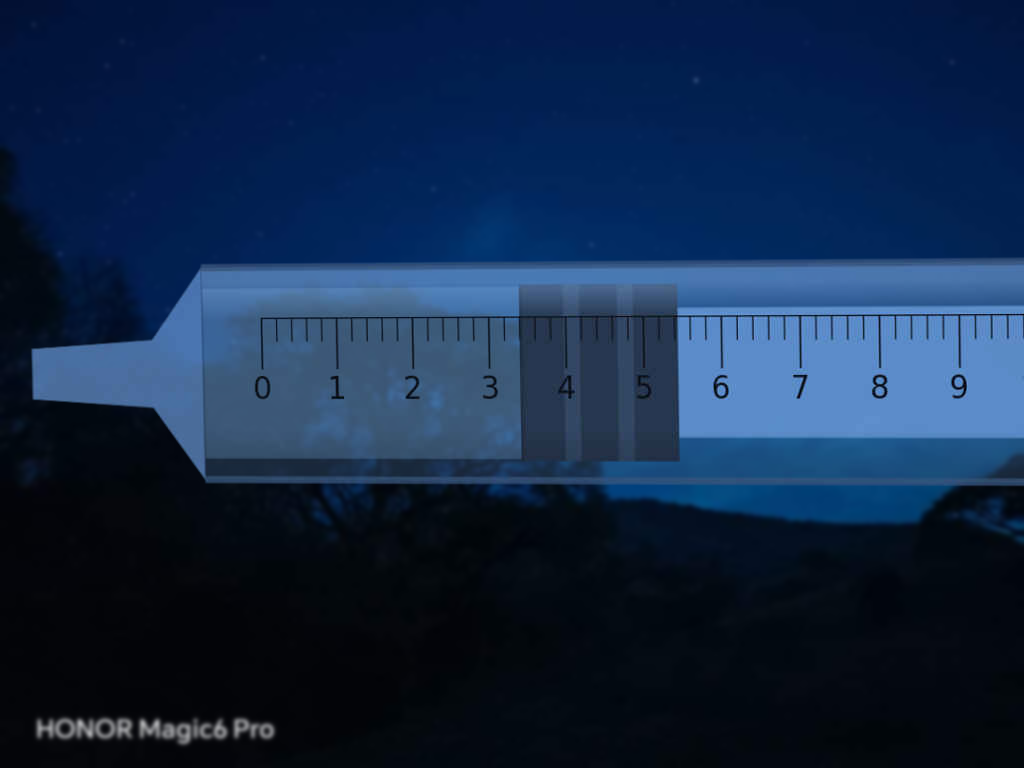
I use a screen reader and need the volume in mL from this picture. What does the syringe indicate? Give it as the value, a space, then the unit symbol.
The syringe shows 3.4 mL
